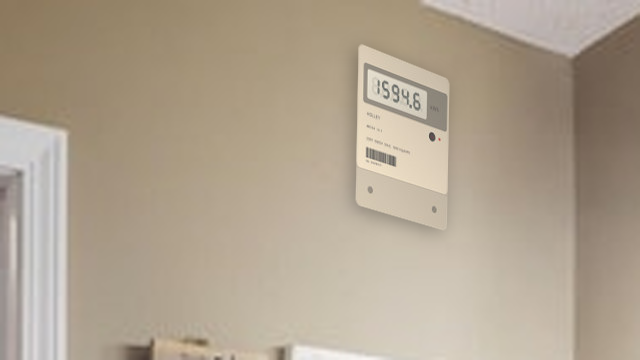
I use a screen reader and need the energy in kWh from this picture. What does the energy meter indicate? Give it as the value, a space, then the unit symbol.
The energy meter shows 1594.6 kWh
